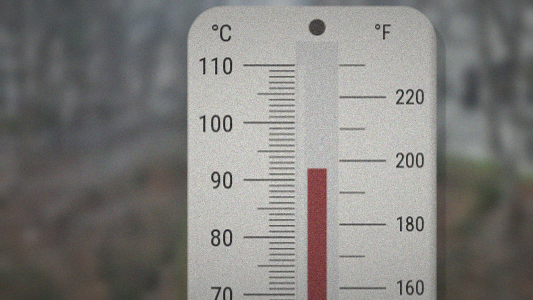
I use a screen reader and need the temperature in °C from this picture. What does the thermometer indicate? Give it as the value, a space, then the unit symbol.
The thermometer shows 92 °C
